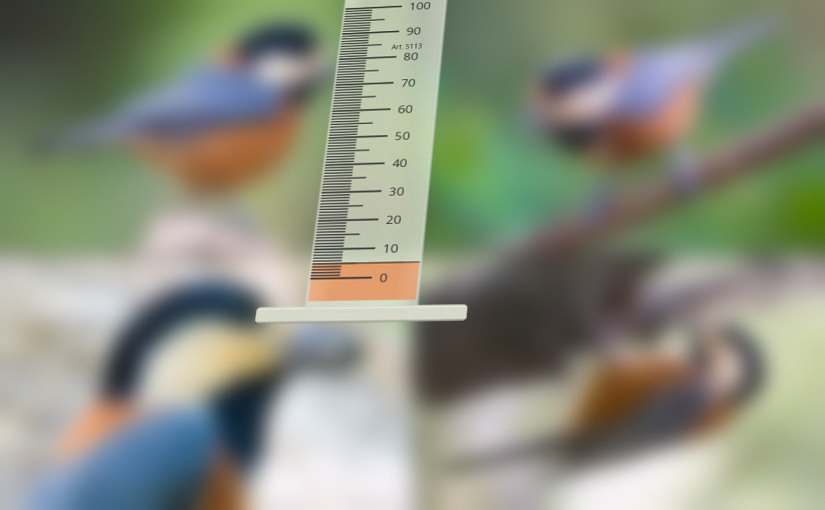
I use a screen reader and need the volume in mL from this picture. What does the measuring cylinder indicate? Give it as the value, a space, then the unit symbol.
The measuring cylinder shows 5 mL
